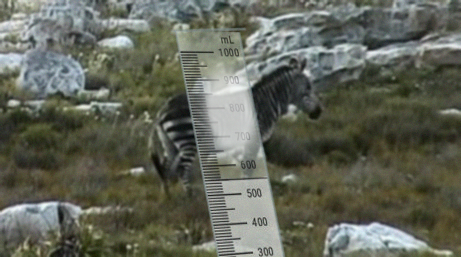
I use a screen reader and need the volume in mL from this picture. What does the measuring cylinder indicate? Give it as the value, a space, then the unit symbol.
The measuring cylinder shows 550 mL
